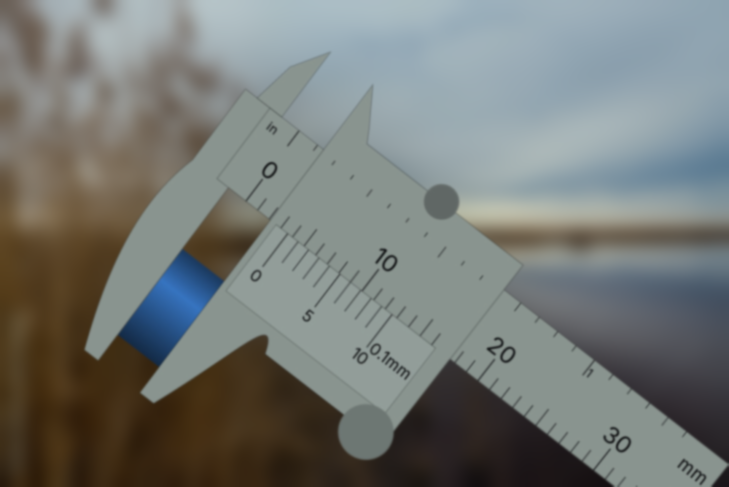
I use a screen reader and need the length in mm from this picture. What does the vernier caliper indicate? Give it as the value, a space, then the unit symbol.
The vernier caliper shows 3.6 mm
